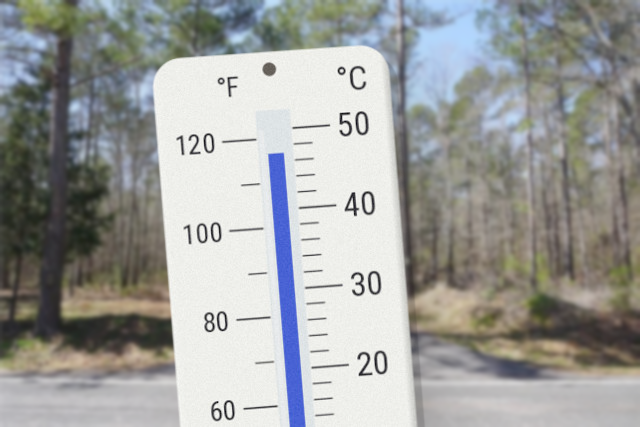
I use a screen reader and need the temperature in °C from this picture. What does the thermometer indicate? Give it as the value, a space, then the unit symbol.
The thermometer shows 47 °C
